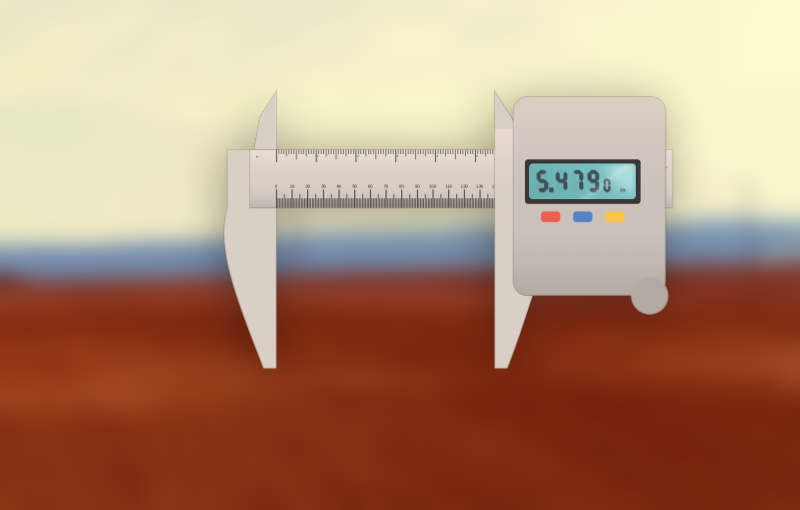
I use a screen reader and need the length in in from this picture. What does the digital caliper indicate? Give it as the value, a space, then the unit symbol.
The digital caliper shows 5.4790 in
